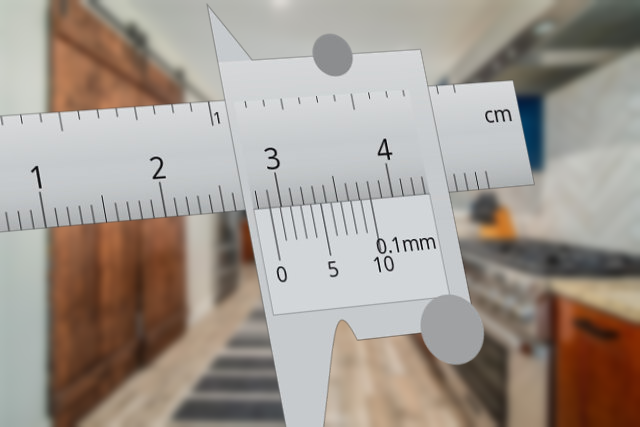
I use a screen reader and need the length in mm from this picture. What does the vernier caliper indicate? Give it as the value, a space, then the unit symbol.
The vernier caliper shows 29.0 mm
